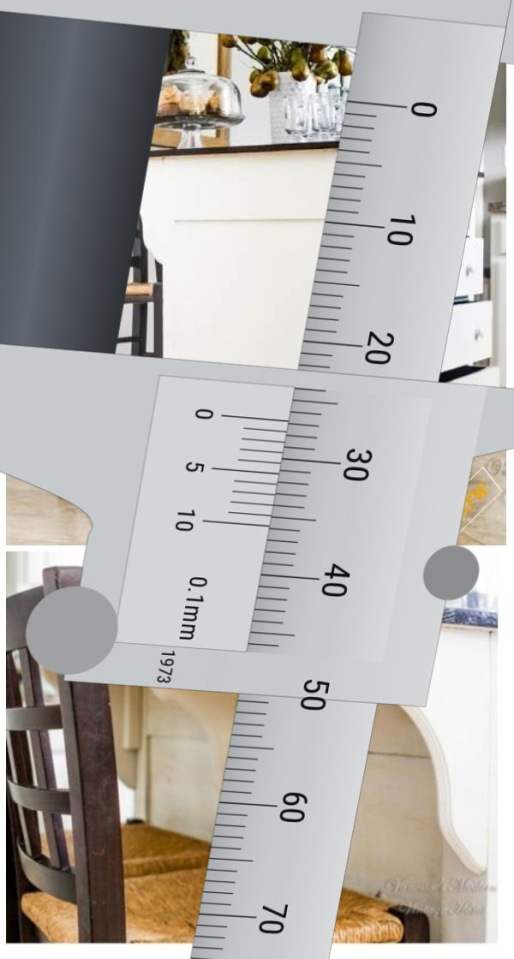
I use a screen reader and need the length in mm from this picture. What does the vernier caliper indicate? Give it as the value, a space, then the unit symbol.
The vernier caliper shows 26.8 mm
